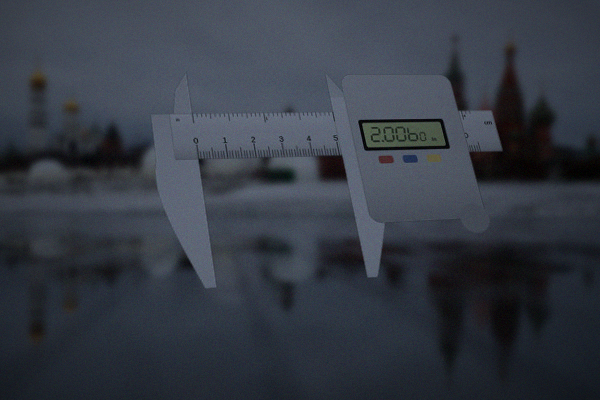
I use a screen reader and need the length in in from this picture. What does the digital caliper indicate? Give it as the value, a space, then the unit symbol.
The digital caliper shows 2.0060 in
